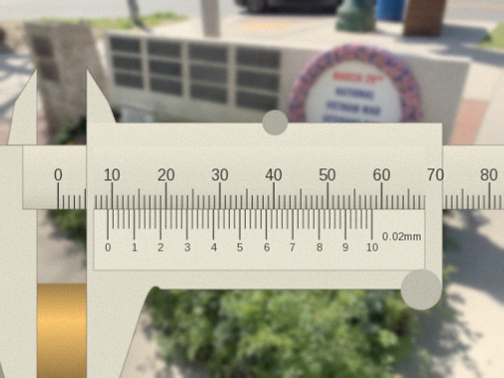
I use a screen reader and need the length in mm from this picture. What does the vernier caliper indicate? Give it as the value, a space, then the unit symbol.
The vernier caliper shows 9.2 mm
